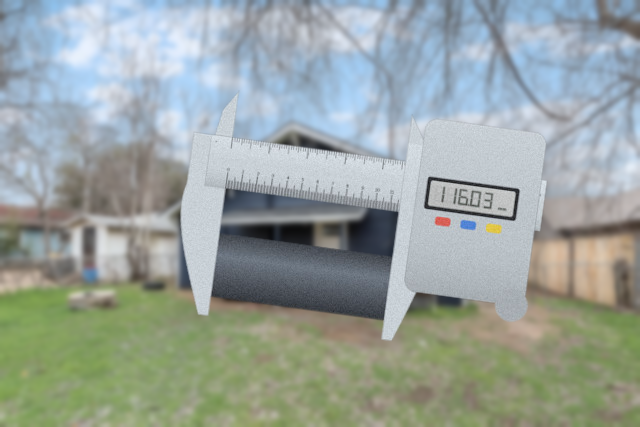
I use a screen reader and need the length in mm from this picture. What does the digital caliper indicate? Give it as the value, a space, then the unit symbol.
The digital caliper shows 116.03 mm
